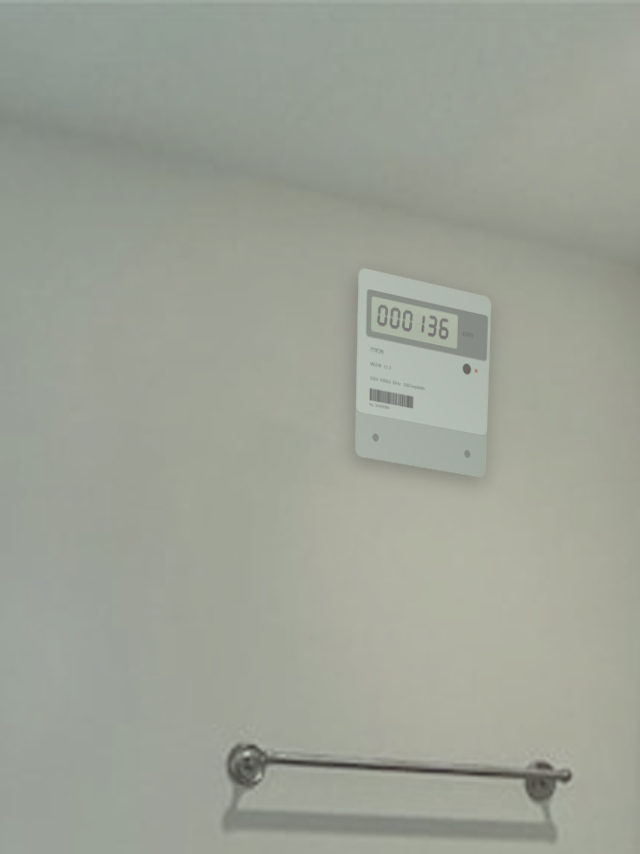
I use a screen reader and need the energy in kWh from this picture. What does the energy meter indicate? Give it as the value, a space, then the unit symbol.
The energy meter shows 136 kWh
